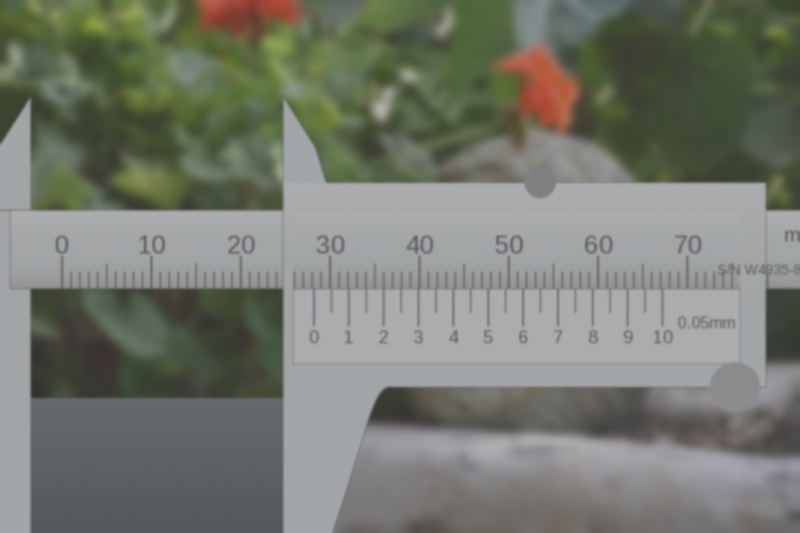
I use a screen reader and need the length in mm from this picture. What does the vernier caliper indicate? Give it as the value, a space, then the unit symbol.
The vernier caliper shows 28.2 mm
